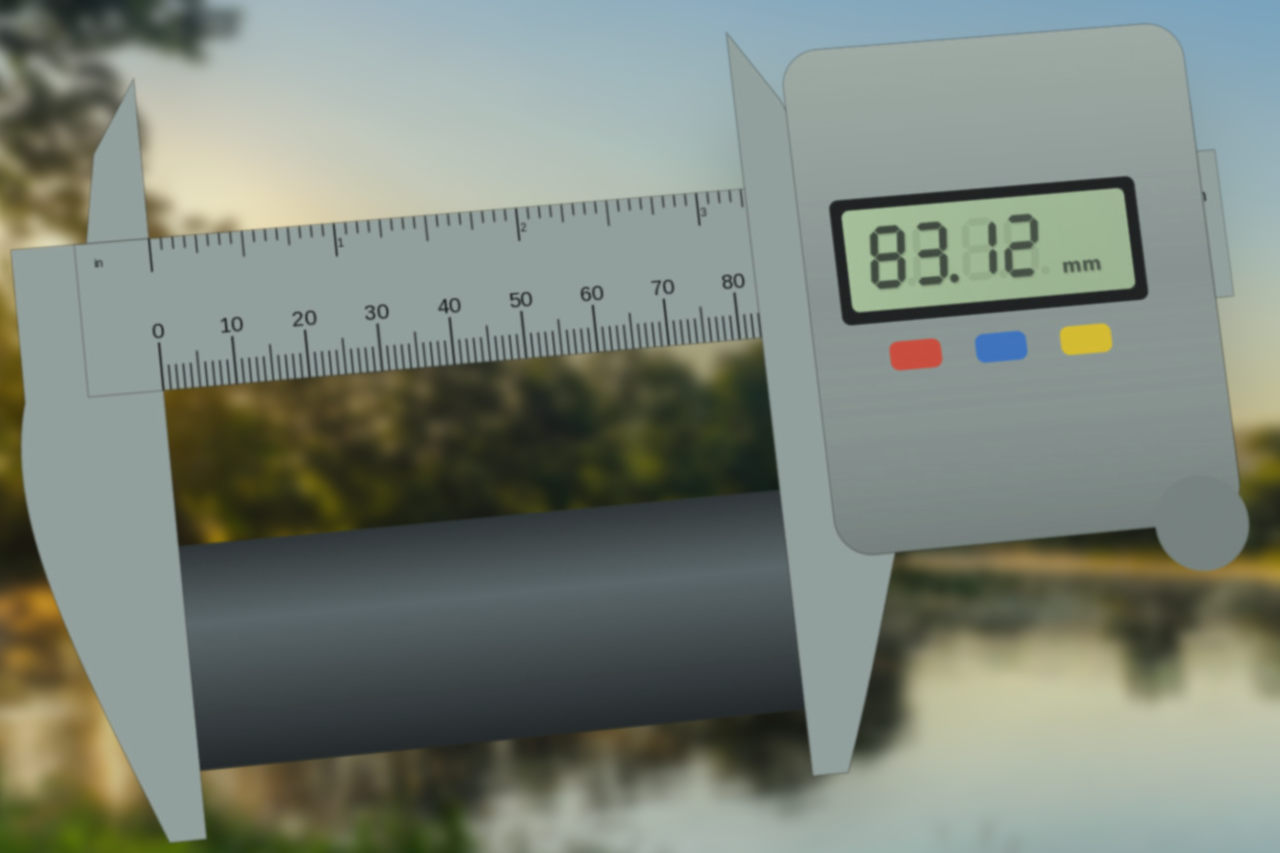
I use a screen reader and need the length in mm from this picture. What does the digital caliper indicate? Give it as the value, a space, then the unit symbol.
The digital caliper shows 83.12 mm
